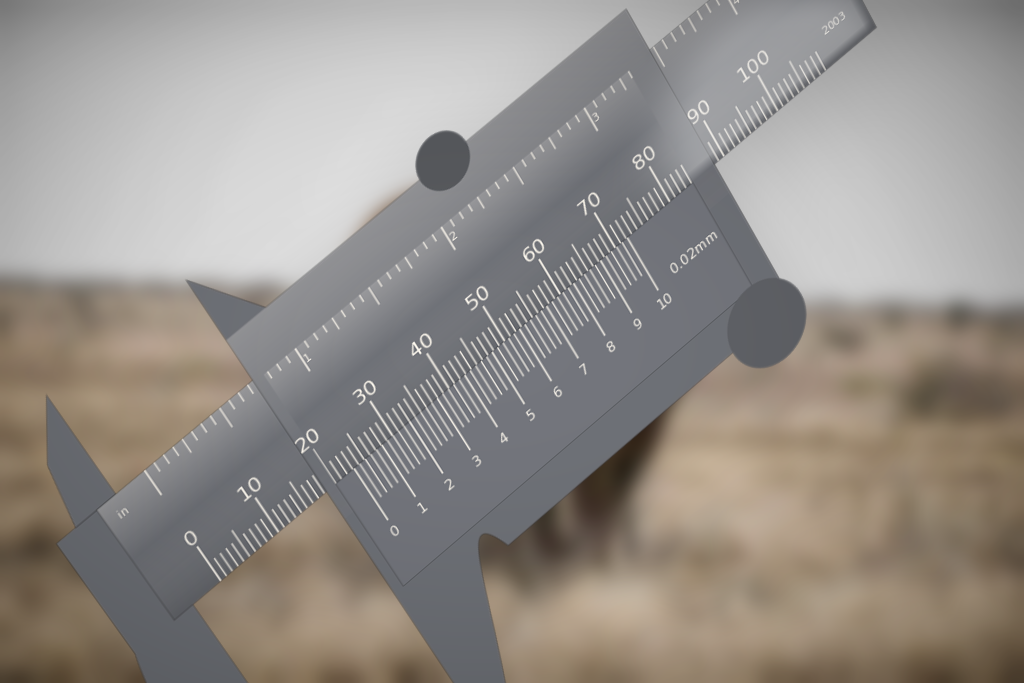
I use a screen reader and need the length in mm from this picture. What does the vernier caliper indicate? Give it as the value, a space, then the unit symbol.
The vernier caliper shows 23.2 mm
